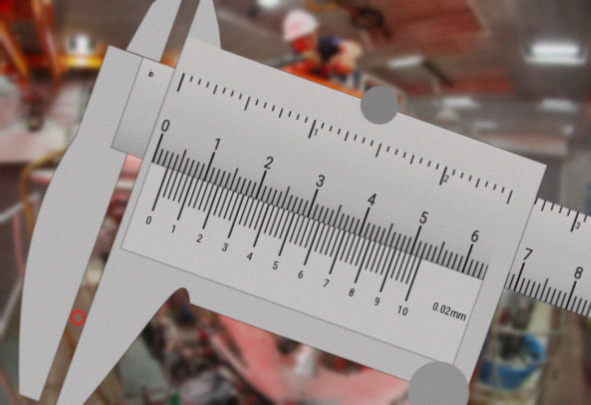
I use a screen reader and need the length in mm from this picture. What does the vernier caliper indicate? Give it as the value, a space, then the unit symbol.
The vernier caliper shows 3.0 mm
